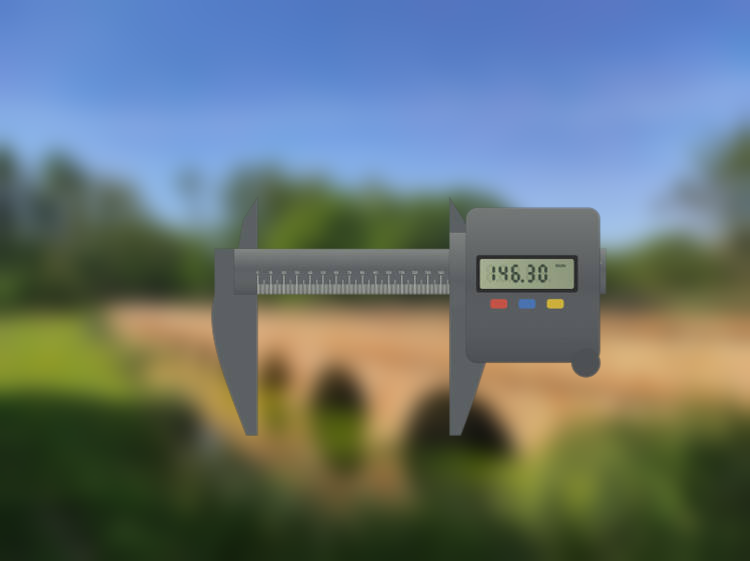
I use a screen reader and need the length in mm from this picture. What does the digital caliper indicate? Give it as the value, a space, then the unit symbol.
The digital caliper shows 146.30 mm
